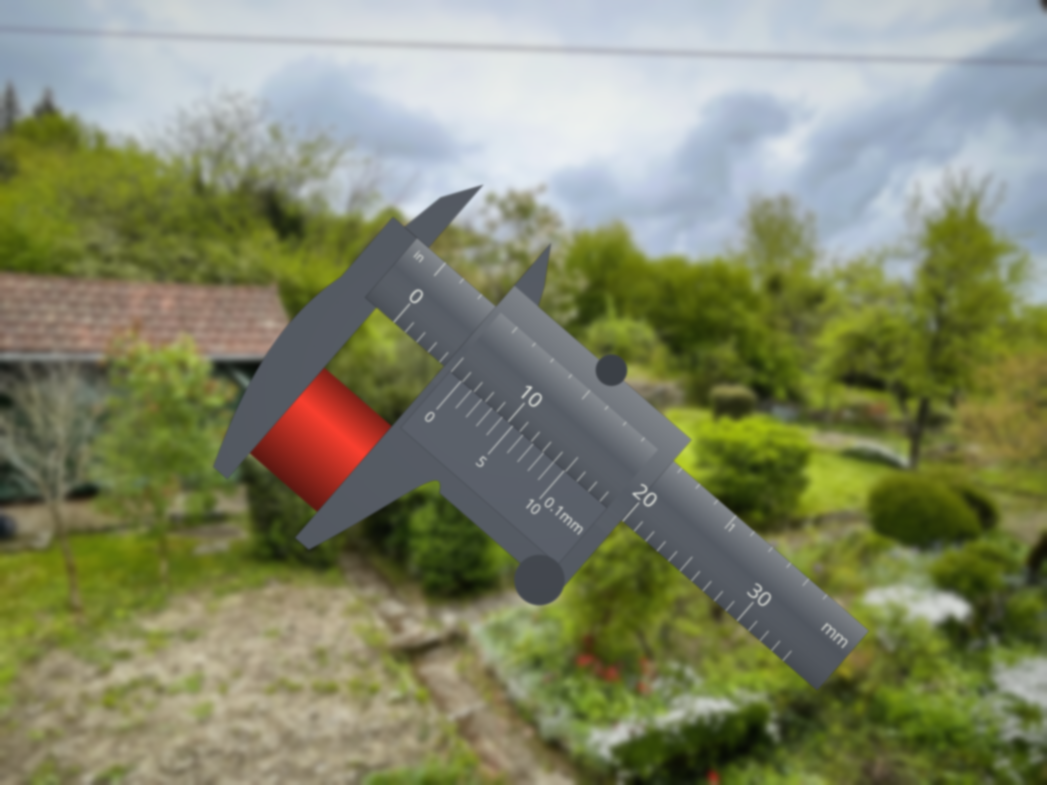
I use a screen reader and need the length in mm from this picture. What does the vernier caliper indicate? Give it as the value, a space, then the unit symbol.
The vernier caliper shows 5.9 mm
